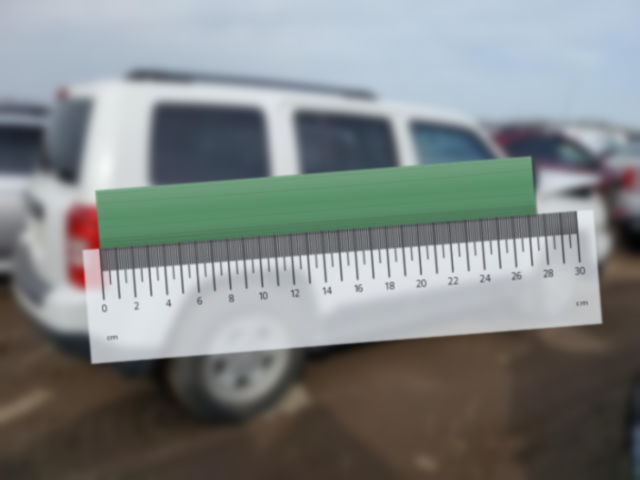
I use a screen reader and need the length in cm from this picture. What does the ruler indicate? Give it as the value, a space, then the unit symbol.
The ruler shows 27.5 cm
